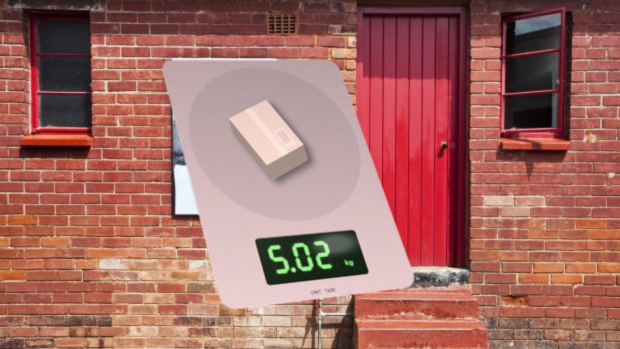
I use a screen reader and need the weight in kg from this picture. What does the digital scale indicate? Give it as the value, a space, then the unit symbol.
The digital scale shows 5.02 kg
